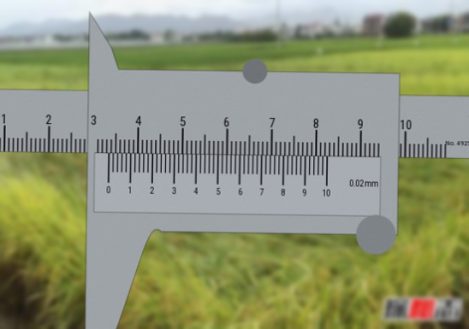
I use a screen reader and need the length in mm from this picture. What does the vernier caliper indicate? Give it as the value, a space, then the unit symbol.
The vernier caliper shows 33.5 mm
